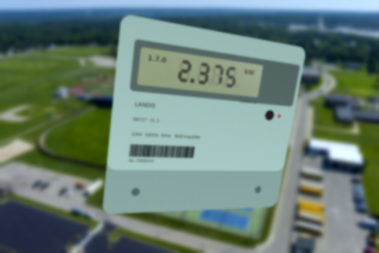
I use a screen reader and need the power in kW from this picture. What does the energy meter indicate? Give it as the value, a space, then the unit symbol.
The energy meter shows 2.375 kW
